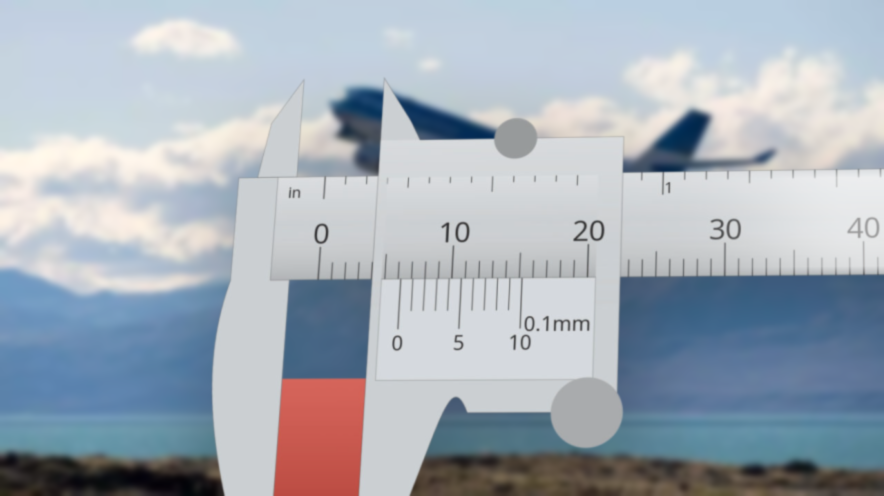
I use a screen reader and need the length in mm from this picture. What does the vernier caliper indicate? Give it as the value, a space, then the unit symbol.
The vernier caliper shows 6.2 mm
